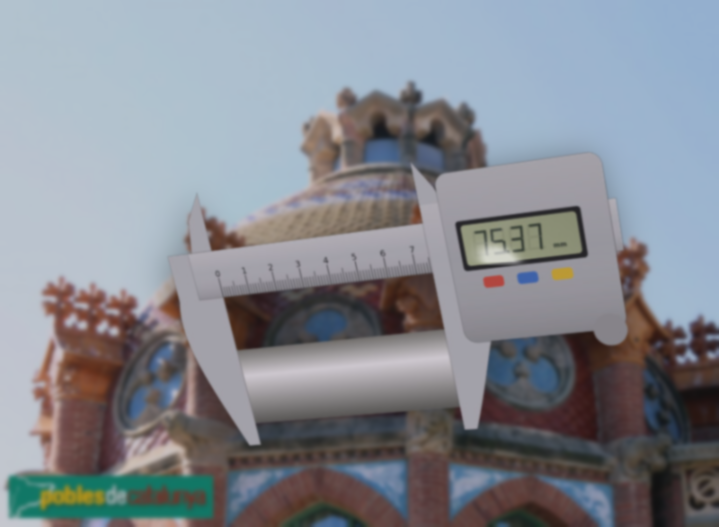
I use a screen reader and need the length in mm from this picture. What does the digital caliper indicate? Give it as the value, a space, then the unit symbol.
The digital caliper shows 75.37 mm
